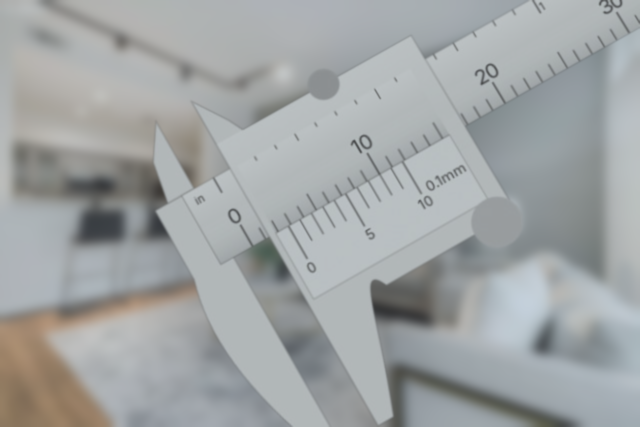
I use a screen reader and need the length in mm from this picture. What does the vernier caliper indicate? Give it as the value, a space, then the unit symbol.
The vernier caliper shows 2.8 mm
